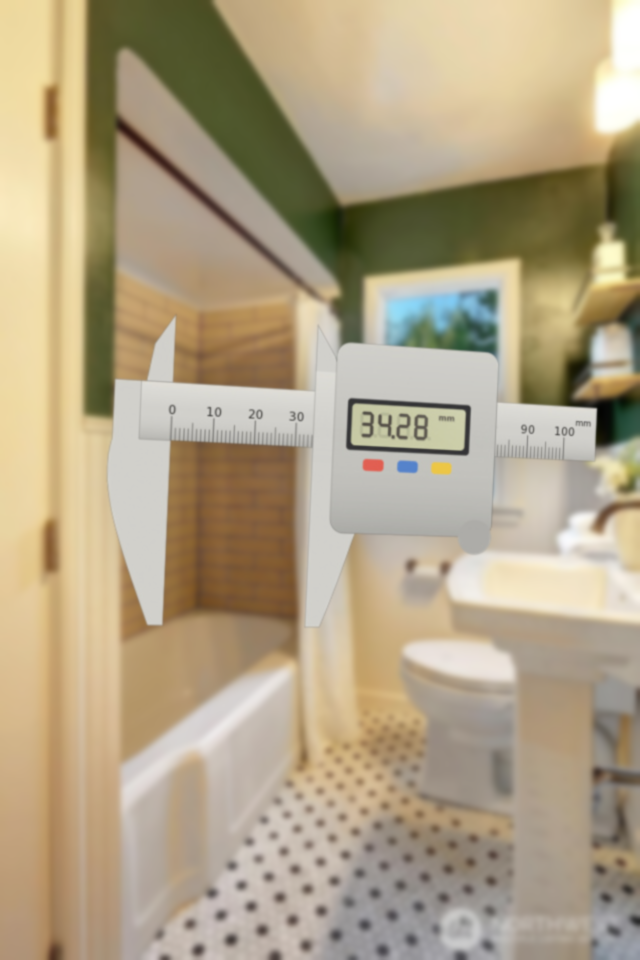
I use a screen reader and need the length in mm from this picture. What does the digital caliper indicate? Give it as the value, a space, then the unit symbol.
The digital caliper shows 34.28 mm
